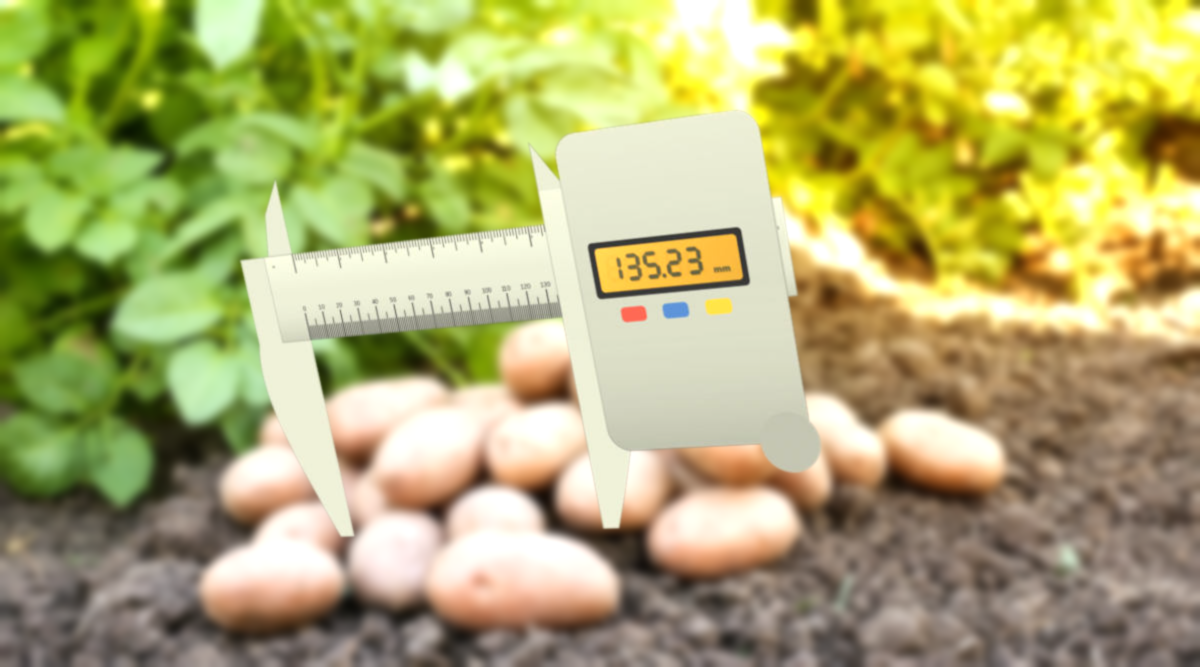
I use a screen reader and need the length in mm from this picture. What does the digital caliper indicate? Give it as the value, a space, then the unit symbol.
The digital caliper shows 135.23 mm
